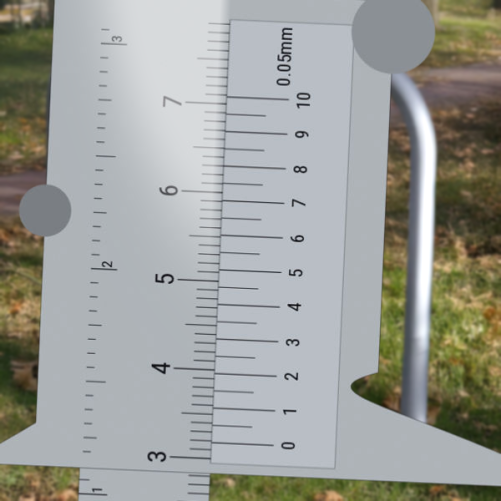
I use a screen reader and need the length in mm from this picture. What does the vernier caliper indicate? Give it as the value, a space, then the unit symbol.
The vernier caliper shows 31.8 mm
